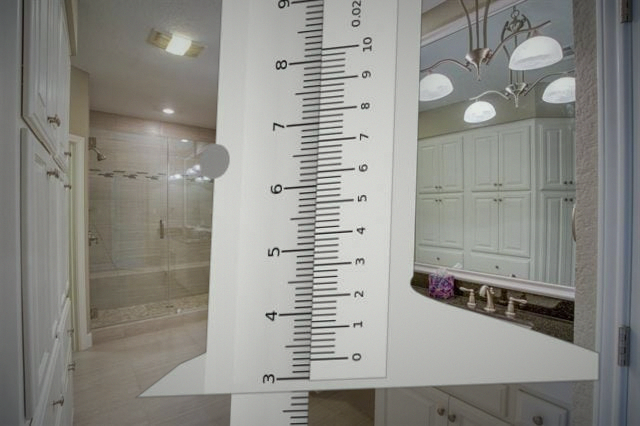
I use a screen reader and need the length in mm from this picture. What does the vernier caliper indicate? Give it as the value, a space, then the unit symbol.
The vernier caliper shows 32.8 mm
